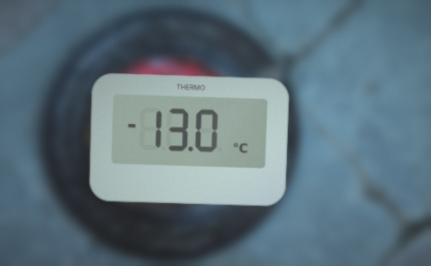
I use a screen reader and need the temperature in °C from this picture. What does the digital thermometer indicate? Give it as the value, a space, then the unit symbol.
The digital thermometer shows -13.0 °C
